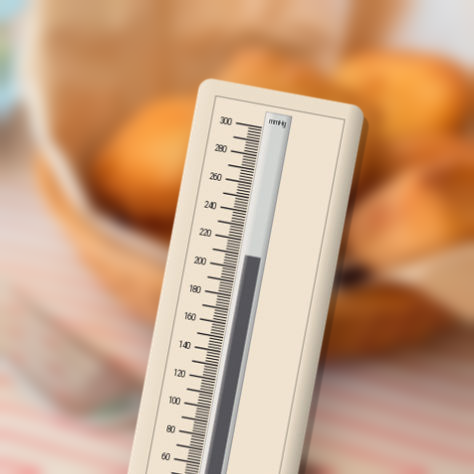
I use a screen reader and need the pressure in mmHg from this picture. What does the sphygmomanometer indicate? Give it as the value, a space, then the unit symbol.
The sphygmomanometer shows 210 mmHg
